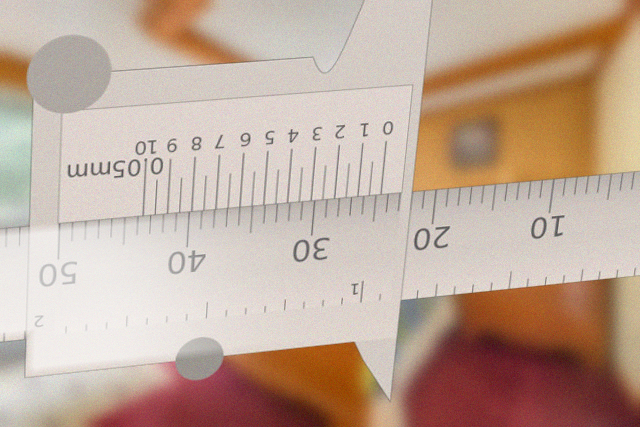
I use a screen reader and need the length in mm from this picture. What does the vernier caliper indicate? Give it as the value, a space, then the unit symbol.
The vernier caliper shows 24.6 mm
